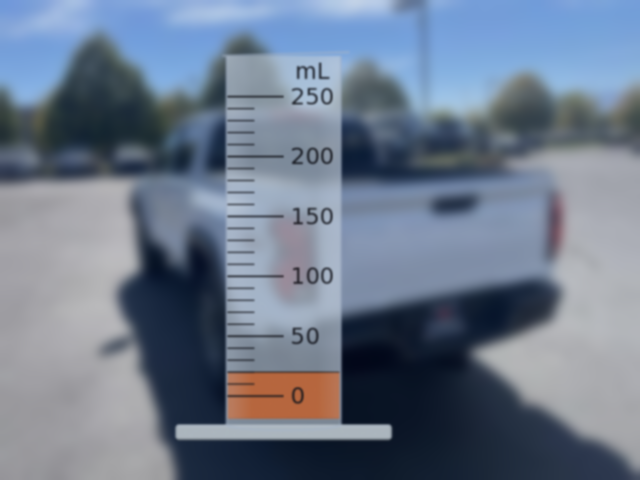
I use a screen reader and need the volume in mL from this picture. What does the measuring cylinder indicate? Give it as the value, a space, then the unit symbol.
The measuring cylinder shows 20 mL
